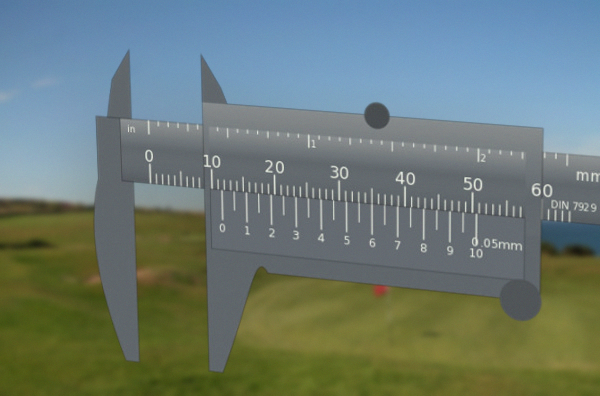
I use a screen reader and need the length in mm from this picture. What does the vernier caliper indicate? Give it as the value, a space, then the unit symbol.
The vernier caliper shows 11.6 mm
